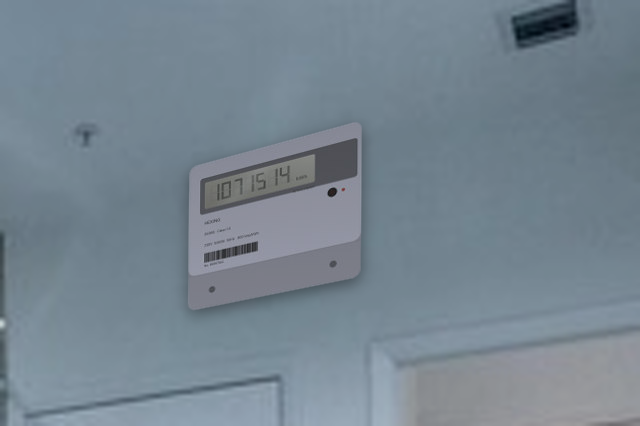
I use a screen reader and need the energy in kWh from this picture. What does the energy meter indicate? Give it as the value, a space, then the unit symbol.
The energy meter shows 1071514 kWh
